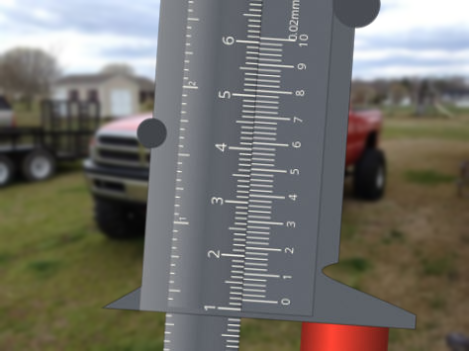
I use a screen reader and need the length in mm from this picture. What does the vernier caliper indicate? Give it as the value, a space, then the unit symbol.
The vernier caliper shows 11.8 mm
